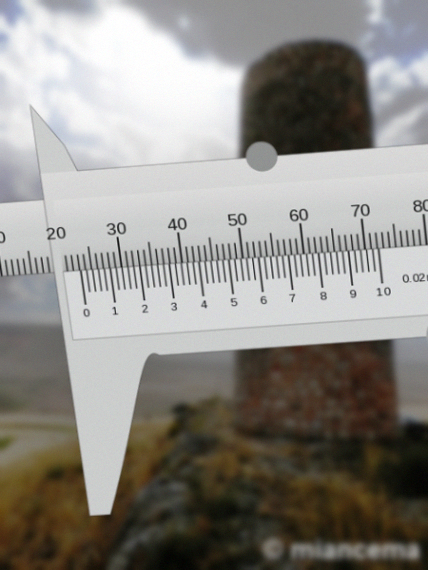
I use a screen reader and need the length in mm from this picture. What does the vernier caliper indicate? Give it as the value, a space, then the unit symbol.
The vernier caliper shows 23.2 mm
